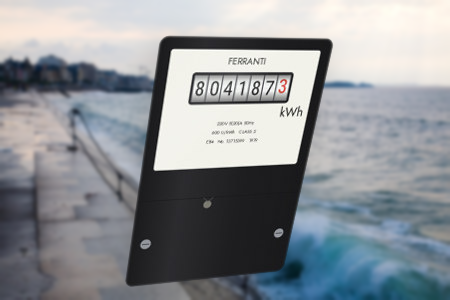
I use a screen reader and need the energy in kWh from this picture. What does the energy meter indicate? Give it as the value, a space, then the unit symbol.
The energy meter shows 804187.3 kWh
